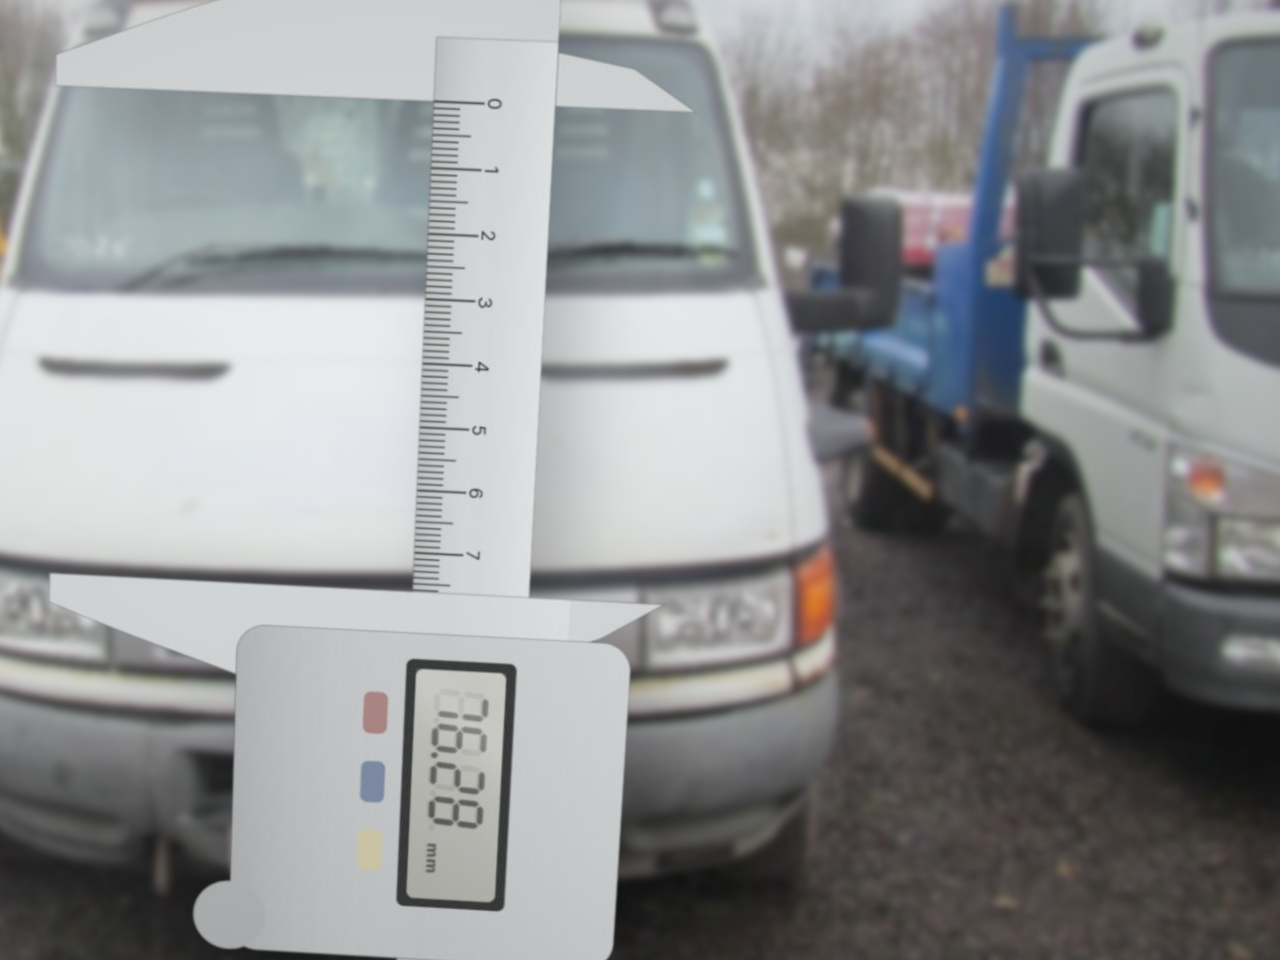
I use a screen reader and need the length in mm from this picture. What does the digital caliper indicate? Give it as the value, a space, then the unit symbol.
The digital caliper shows 76.28 mm
